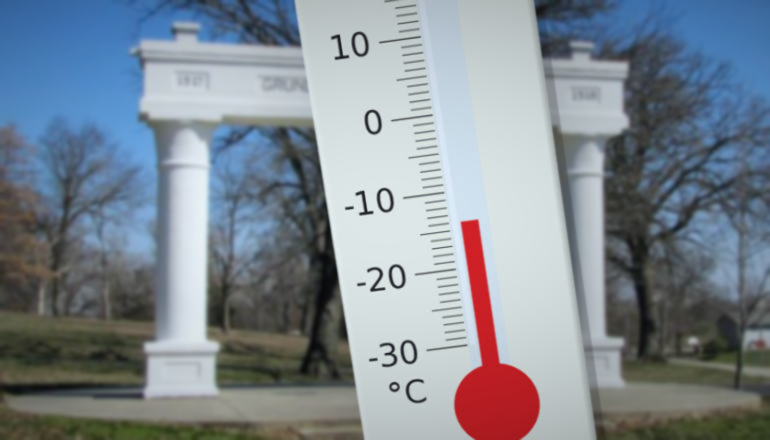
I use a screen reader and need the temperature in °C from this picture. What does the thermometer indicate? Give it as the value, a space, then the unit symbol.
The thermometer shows -14 °C
